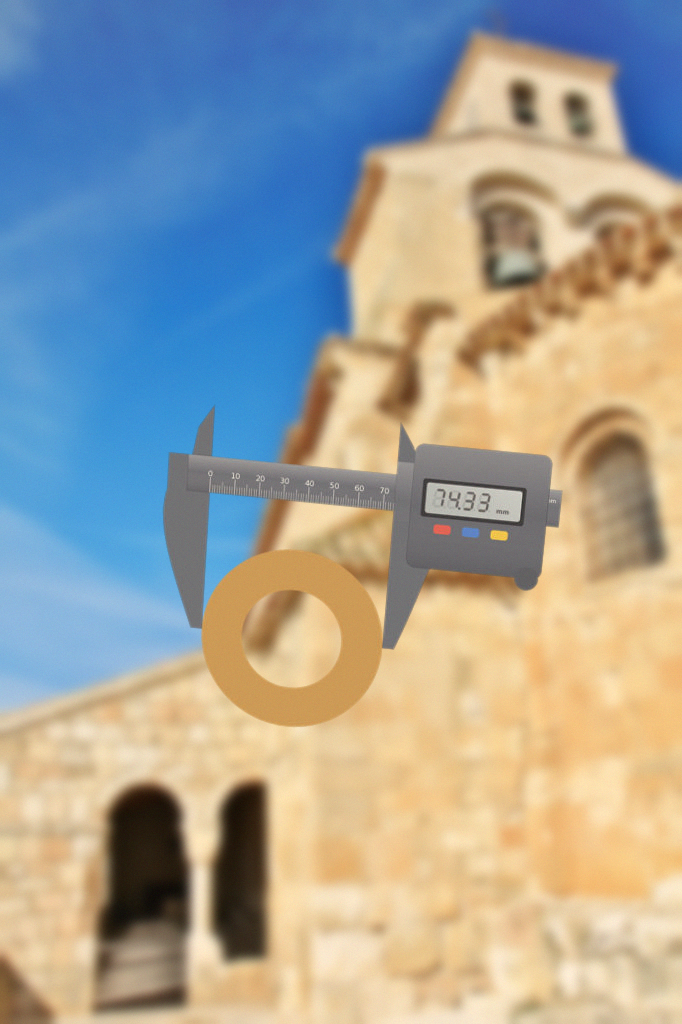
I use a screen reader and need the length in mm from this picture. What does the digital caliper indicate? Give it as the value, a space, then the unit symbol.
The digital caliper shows 74.33 mm
